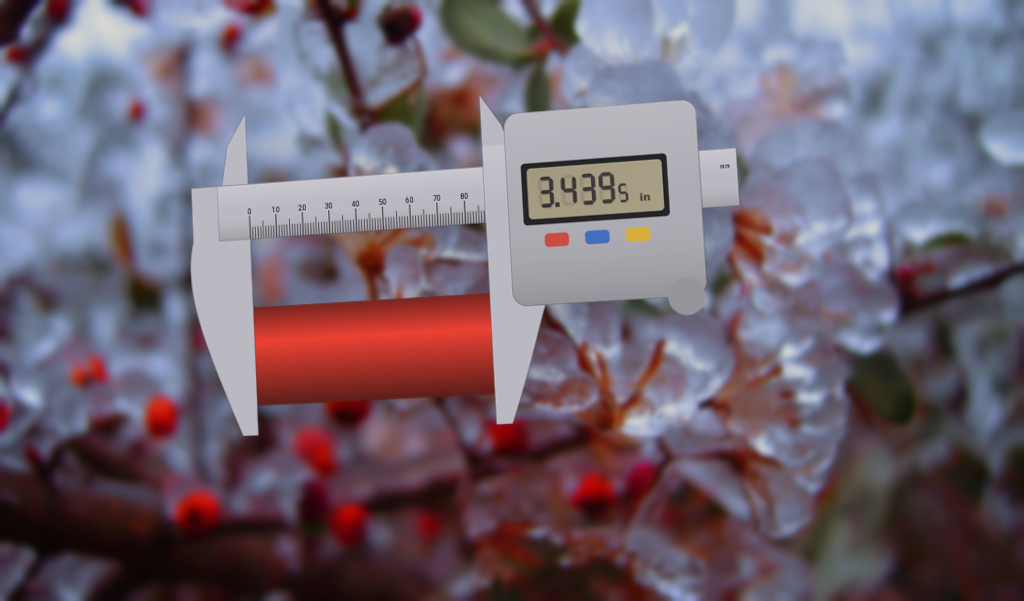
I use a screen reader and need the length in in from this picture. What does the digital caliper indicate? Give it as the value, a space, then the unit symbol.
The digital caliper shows 3.4395 in
